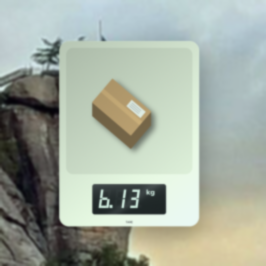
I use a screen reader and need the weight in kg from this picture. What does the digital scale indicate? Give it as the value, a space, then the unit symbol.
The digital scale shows 6.13 kg
